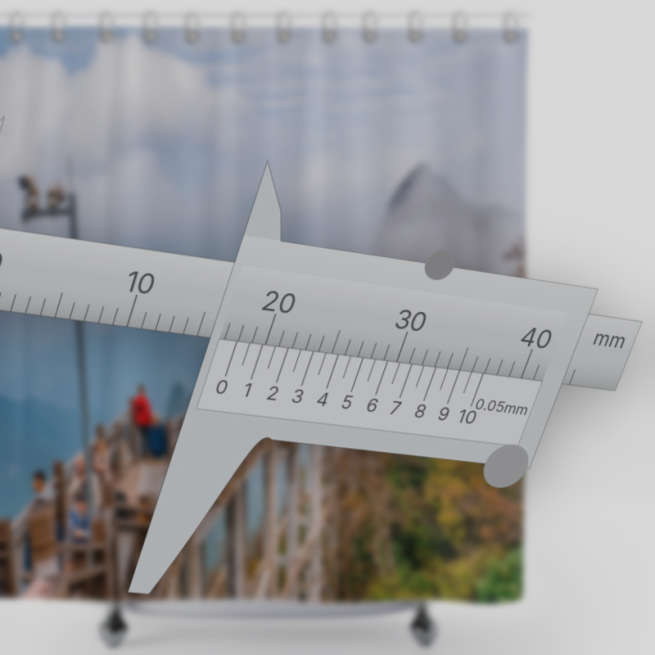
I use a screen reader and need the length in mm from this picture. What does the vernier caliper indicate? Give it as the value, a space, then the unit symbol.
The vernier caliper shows 17.9 mm
